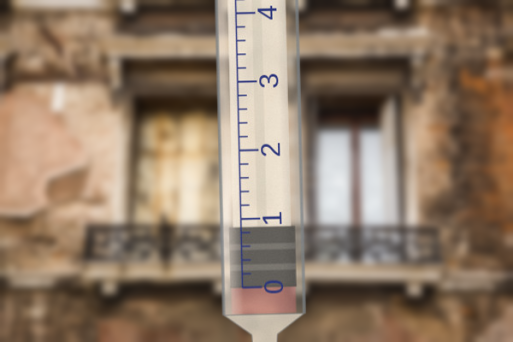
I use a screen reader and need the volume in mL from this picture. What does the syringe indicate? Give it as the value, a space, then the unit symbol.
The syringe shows 0 mL
